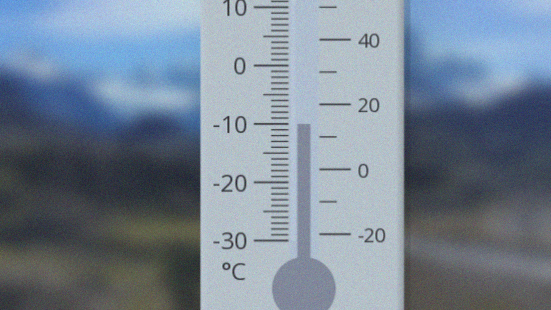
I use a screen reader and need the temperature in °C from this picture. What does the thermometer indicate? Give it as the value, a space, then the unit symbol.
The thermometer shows -10 °C
